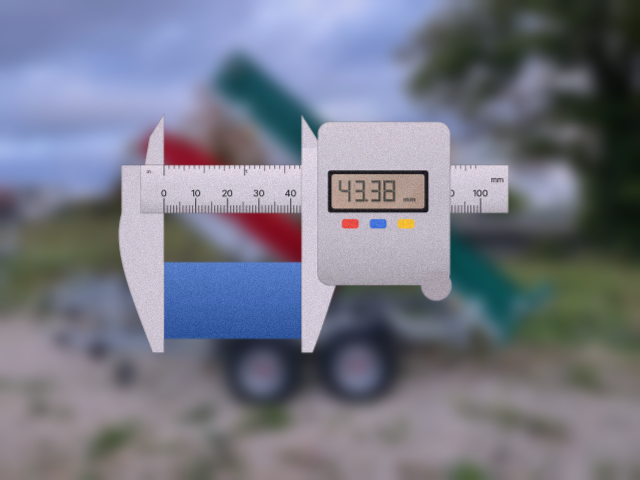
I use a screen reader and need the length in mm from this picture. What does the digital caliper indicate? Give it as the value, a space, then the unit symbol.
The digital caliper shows 43.38 mm
